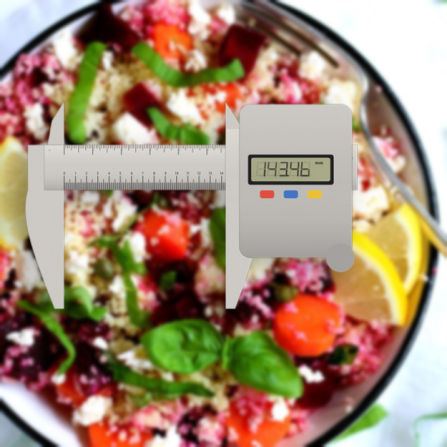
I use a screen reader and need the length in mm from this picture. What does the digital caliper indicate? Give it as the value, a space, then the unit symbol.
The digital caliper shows 143.46 mm
